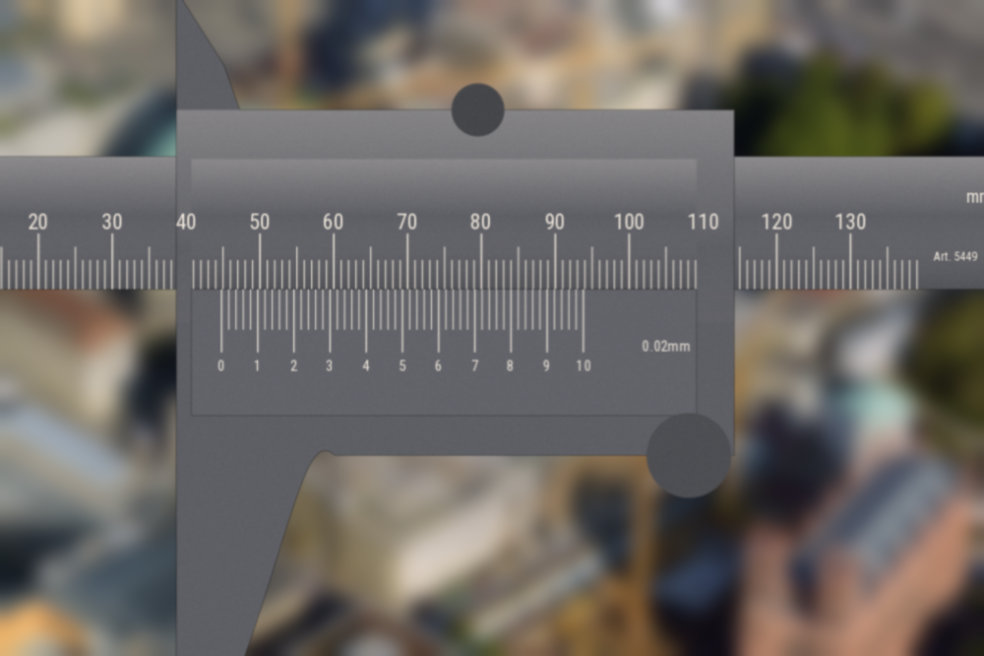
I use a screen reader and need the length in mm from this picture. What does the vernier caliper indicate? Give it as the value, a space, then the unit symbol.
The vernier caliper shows 44.8 mm
